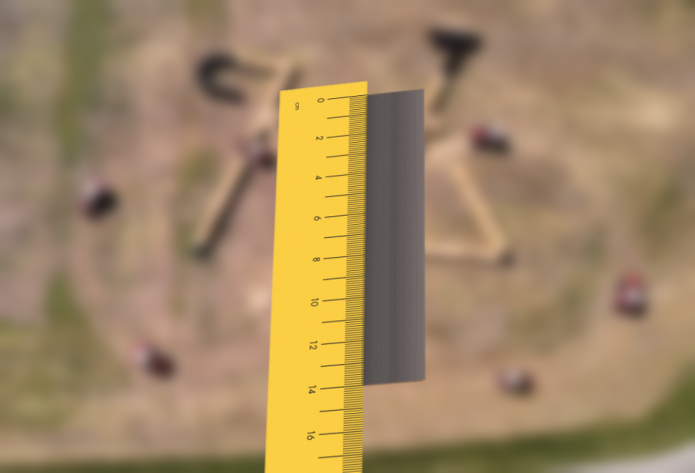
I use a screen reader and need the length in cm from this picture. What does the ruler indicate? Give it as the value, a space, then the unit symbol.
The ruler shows 14 cm
